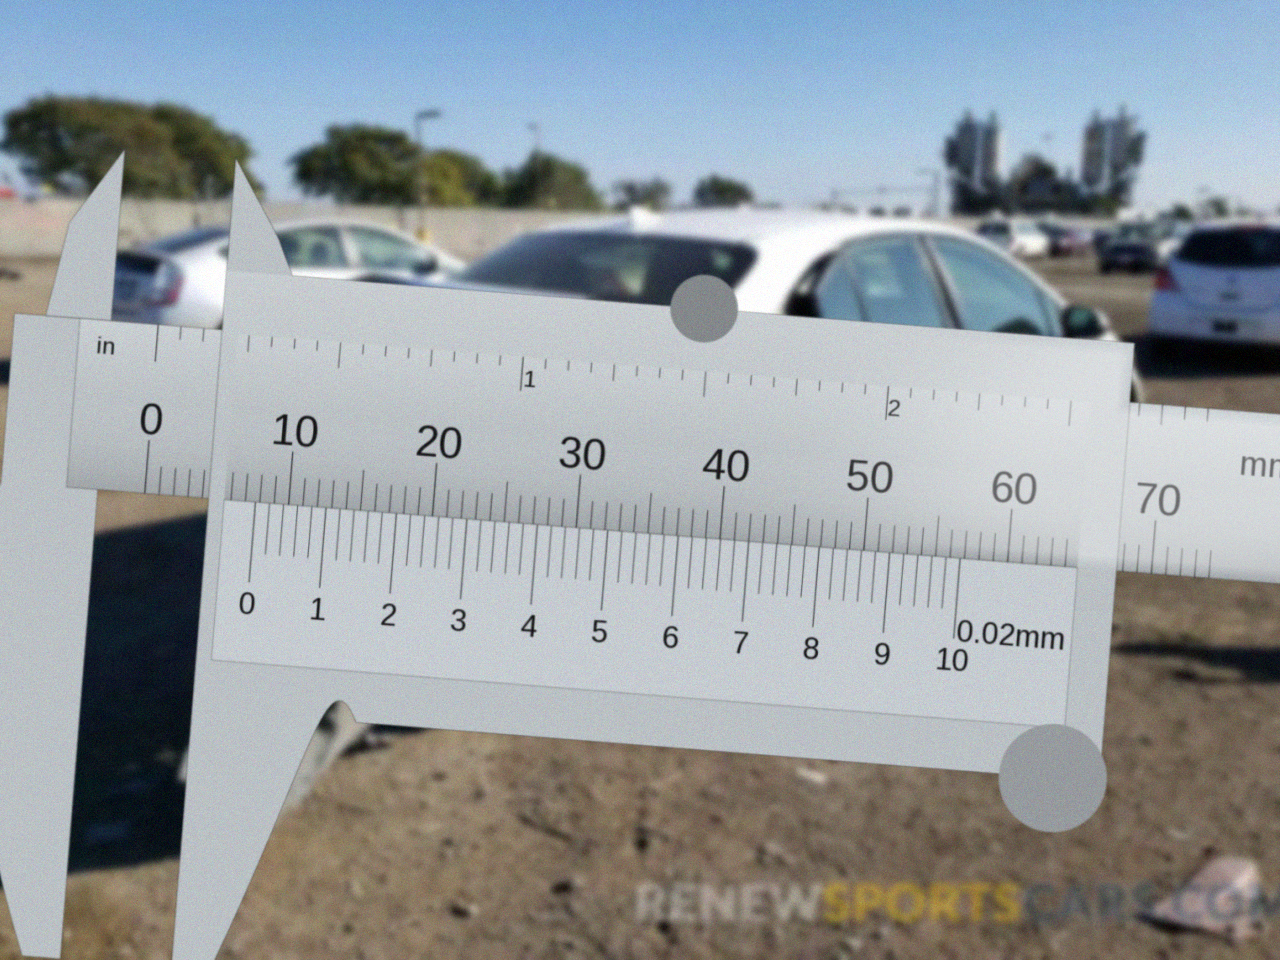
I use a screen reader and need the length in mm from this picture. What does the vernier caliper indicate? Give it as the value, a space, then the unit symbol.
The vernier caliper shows 7.7 mm
